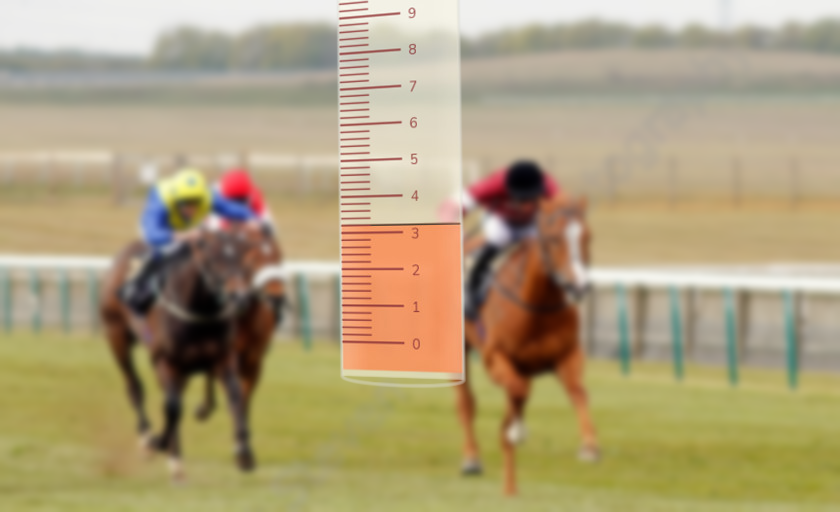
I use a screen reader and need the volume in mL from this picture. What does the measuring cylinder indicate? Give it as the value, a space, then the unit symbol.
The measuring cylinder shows 3.2 mL
